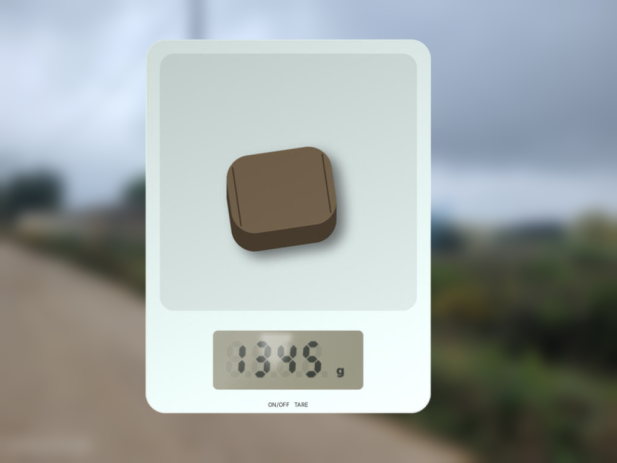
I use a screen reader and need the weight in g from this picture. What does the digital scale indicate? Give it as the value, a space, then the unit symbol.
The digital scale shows 1345 g
